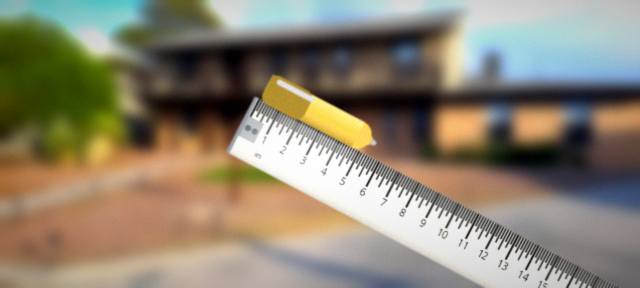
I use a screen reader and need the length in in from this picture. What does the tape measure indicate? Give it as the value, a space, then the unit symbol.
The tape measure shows 5.5 in
